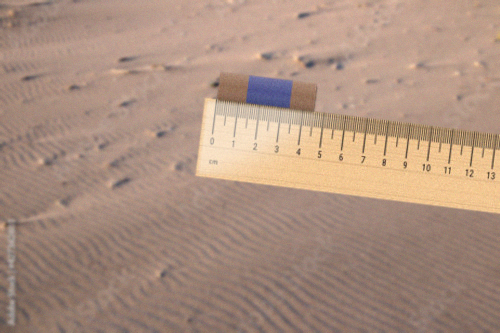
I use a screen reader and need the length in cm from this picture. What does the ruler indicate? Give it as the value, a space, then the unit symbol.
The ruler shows 4.5 cm
